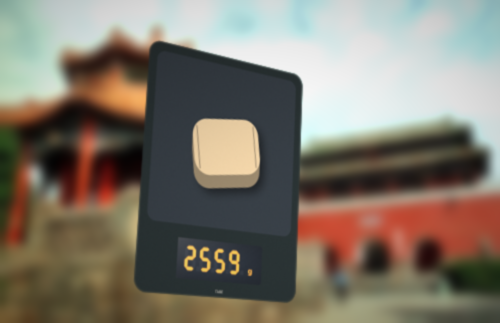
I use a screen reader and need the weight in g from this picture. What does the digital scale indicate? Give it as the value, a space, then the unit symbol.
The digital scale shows 2559 g
